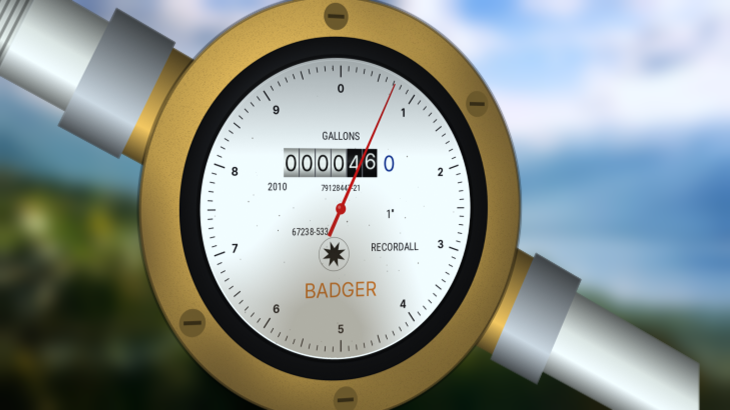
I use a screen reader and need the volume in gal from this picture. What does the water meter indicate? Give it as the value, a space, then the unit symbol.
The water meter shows 460.7 gal
